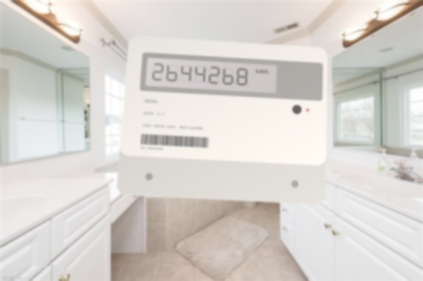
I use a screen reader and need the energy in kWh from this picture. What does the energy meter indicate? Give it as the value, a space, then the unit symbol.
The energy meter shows 2644268 kWh
